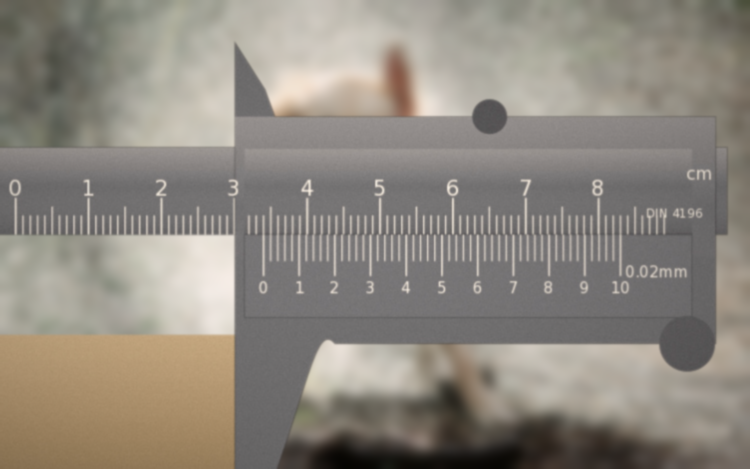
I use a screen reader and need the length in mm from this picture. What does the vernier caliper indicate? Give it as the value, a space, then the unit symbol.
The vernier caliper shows 34.0 mm
